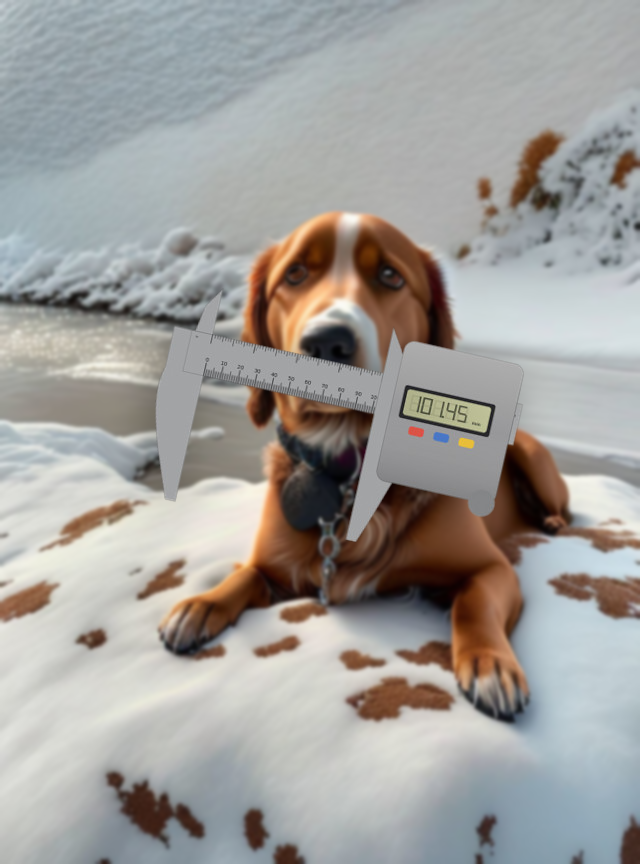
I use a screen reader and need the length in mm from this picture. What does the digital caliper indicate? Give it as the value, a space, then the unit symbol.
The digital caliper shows 101.45 mm
